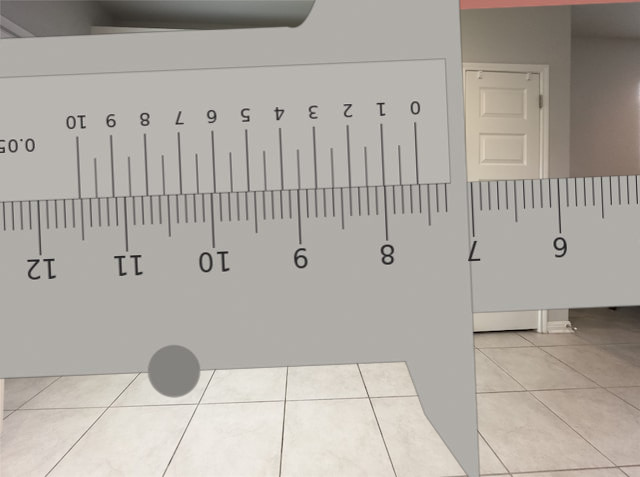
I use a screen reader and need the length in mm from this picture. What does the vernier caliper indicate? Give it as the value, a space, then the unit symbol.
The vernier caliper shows 76.2 mm
